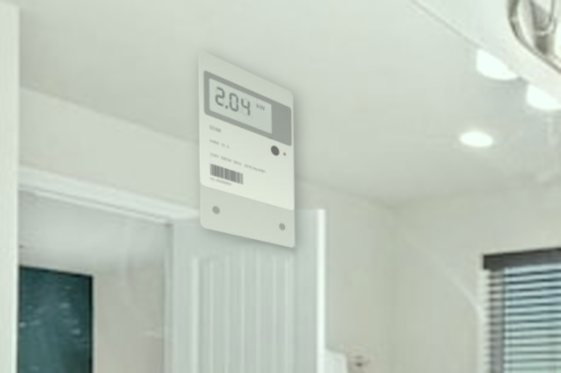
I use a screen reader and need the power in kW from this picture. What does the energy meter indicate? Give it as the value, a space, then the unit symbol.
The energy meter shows 2.04 kW
